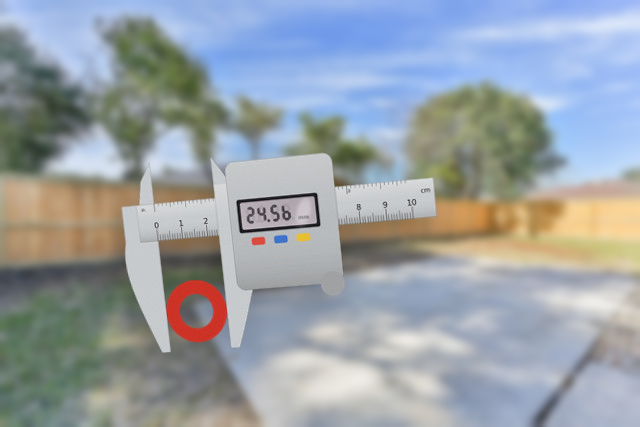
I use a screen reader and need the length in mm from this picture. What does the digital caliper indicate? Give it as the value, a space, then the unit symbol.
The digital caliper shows 24.56 mm
